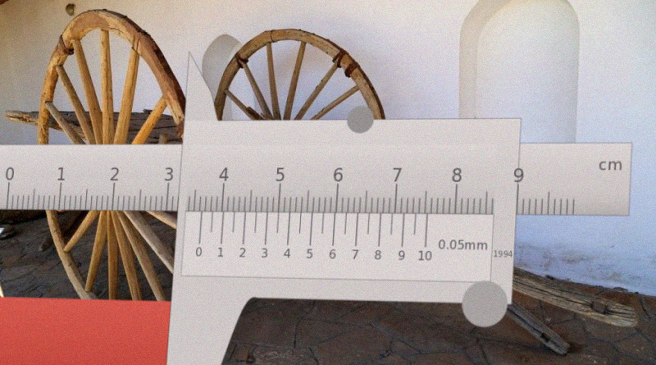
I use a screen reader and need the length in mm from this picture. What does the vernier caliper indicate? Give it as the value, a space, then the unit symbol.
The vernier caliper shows 36.4 mm
